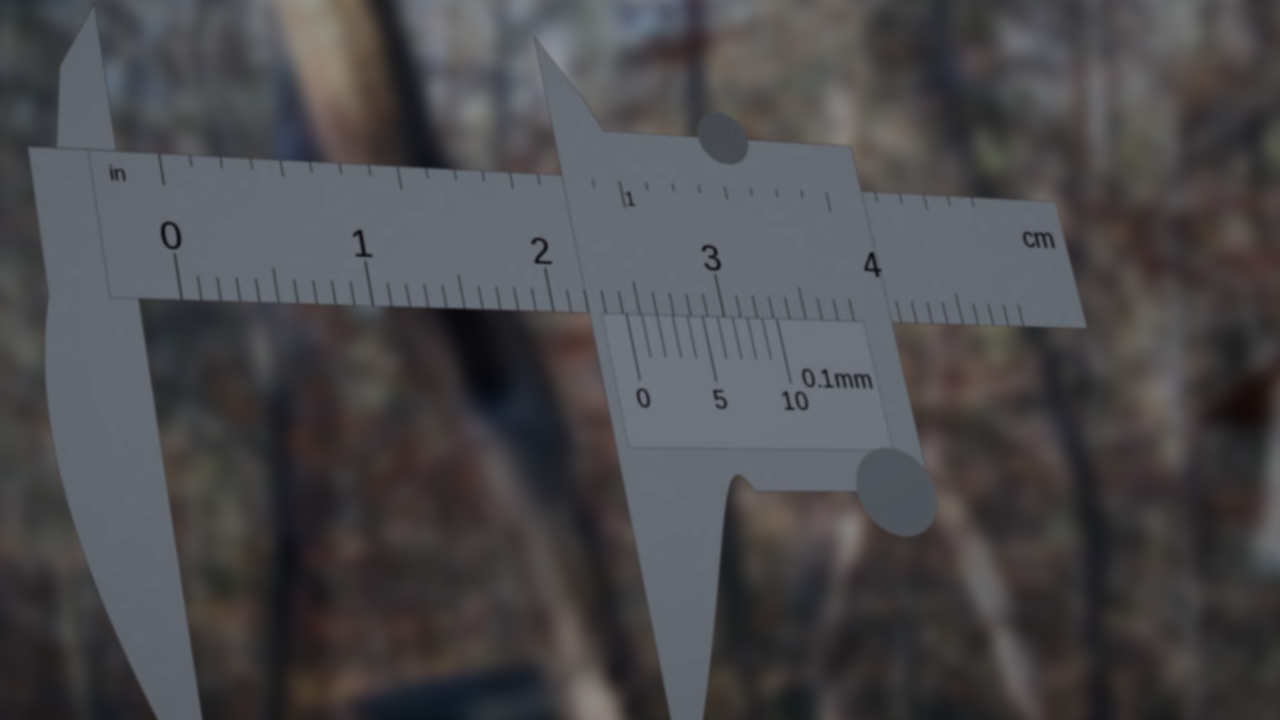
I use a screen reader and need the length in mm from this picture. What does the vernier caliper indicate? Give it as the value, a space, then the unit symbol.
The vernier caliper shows 24.2 mm
